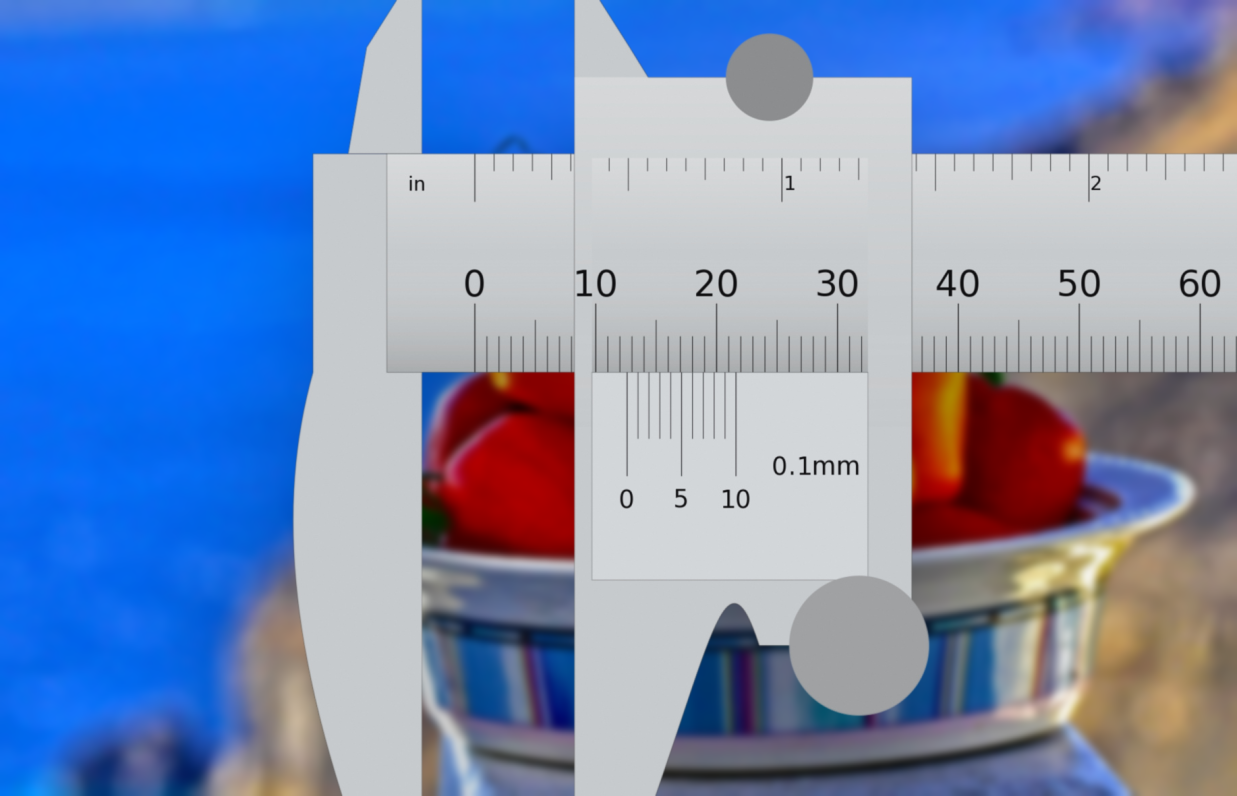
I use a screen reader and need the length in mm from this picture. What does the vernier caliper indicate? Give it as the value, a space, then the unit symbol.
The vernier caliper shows 12.6 mm
